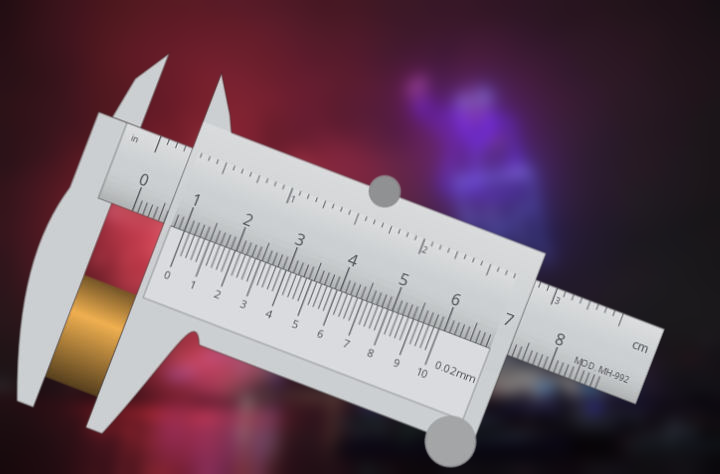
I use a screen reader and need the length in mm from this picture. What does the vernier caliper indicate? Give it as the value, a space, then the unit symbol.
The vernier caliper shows 10.0 mm
